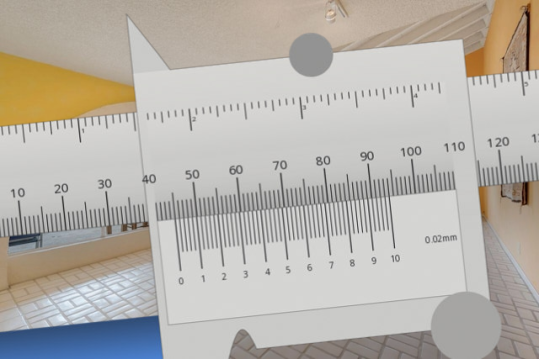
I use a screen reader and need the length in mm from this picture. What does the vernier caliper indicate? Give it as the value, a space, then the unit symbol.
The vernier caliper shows 45.0 mm
